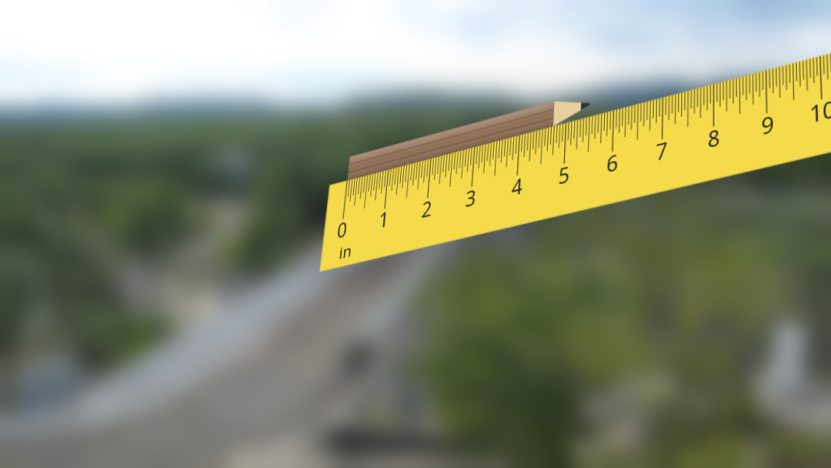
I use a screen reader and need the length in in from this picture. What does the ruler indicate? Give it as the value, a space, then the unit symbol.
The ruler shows 5.5 in
